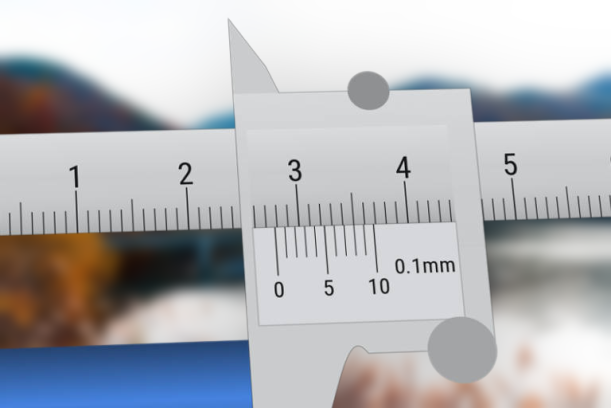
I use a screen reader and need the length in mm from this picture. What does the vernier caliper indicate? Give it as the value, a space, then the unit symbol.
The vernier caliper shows 27.8 mm
